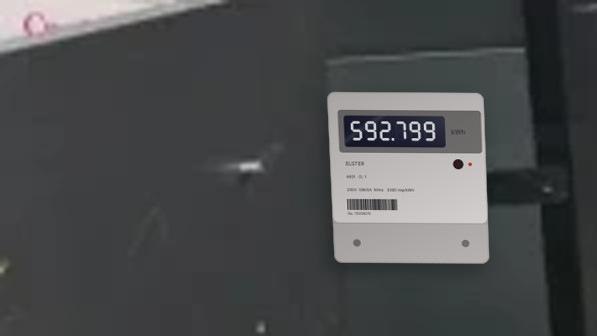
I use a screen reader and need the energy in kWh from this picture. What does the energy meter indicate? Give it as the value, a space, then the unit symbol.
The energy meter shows 592.799 kWh
